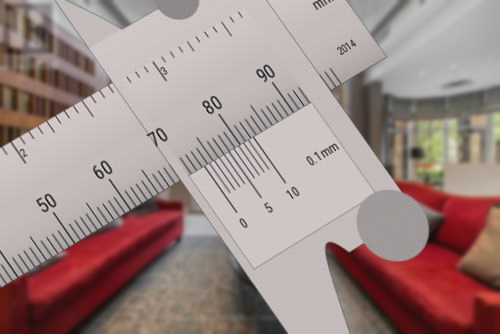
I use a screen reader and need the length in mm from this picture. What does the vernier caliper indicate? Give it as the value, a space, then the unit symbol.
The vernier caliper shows 73.4 mm
